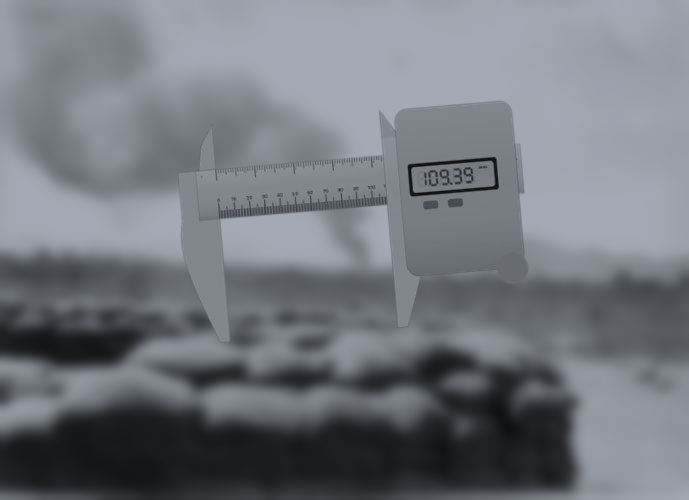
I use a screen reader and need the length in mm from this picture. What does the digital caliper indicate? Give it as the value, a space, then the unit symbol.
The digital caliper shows 109.39 mm
